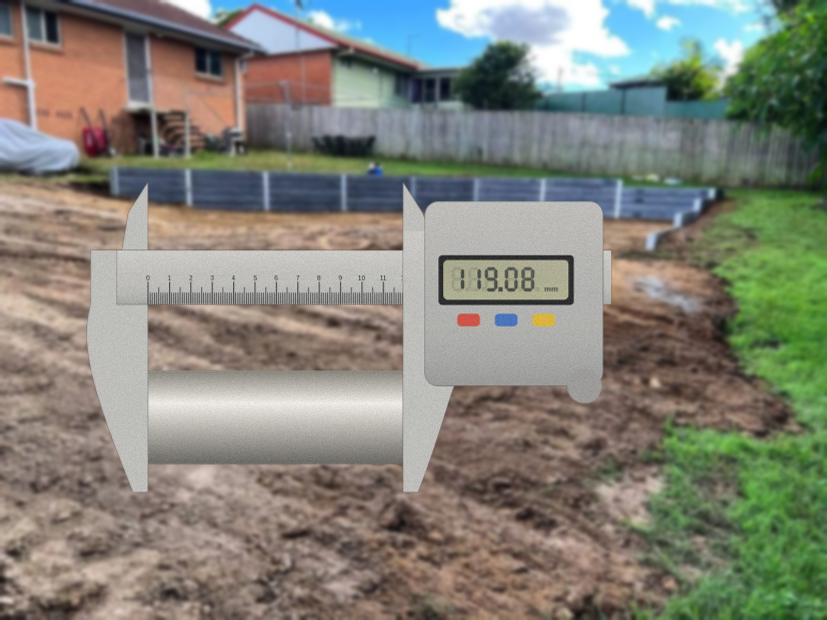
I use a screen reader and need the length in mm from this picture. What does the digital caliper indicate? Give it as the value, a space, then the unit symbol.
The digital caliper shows 119.08 mm
